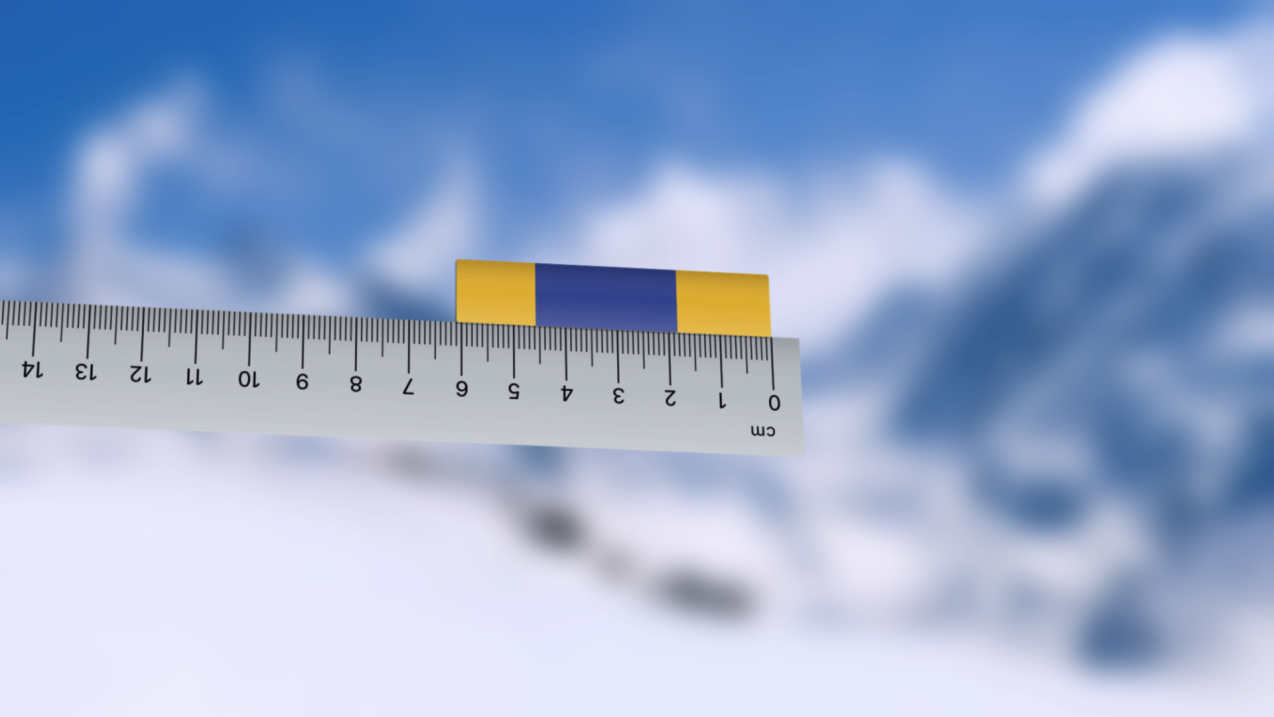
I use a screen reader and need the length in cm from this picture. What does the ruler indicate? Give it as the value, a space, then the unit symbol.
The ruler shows 6.1 cm
